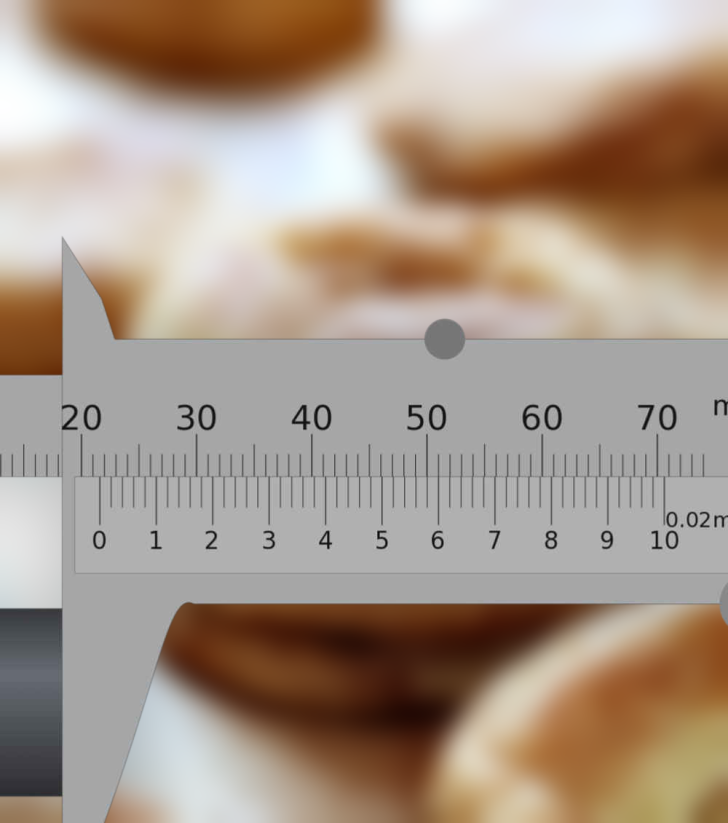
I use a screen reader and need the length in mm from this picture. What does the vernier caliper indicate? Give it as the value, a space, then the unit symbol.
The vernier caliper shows 21.6 mm
